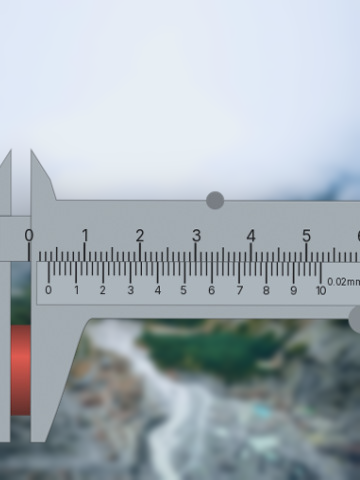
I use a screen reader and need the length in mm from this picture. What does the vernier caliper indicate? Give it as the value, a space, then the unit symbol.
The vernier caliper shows 3.6 mm
